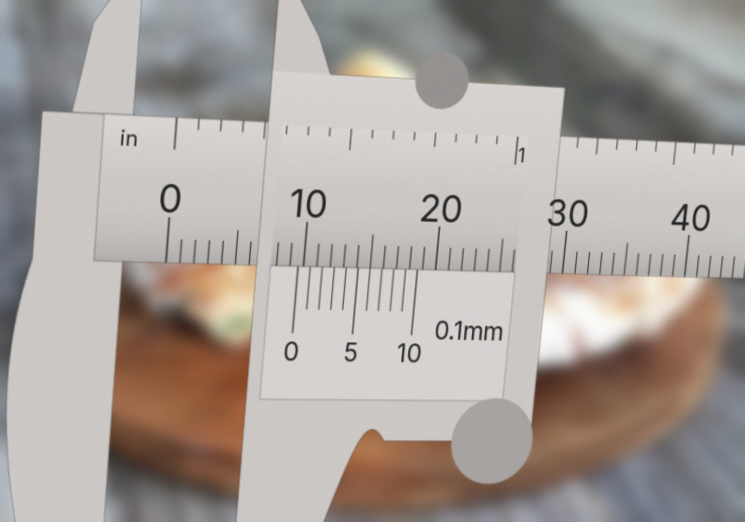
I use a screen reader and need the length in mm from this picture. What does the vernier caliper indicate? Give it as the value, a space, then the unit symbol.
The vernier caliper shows 9.6 mm
